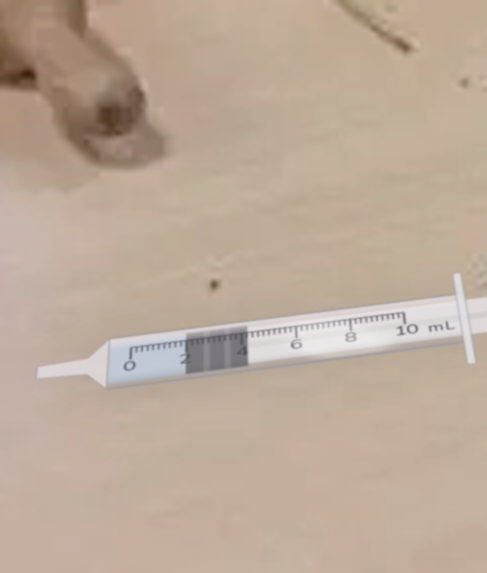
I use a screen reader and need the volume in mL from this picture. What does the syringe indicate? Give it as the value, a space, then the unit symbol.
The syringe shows 2 mL
